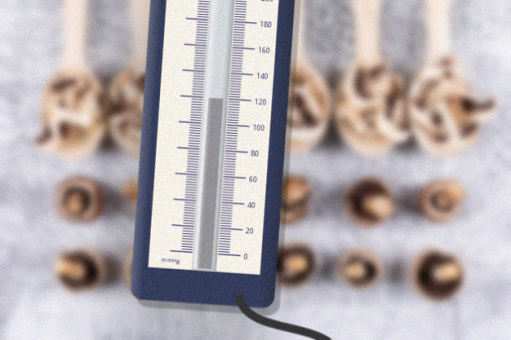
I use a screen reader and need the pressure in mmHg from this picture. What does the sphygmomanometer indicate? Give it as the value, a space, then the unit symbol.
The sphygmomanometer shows 120 mmHg
